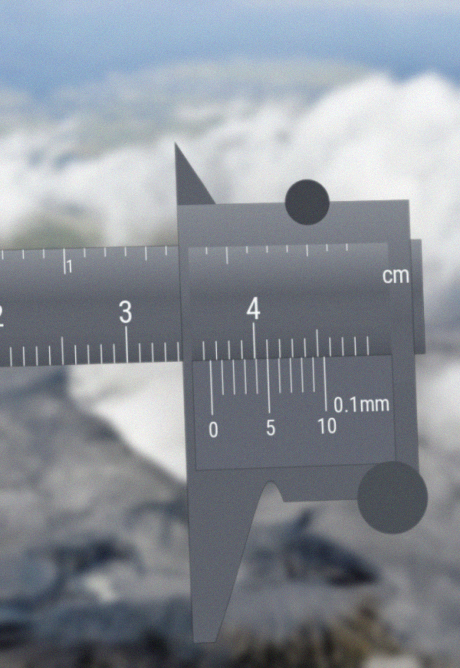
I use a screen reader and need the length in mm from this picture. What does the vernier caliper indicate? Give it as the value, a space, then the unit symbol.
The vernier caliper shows 36.5 mm
